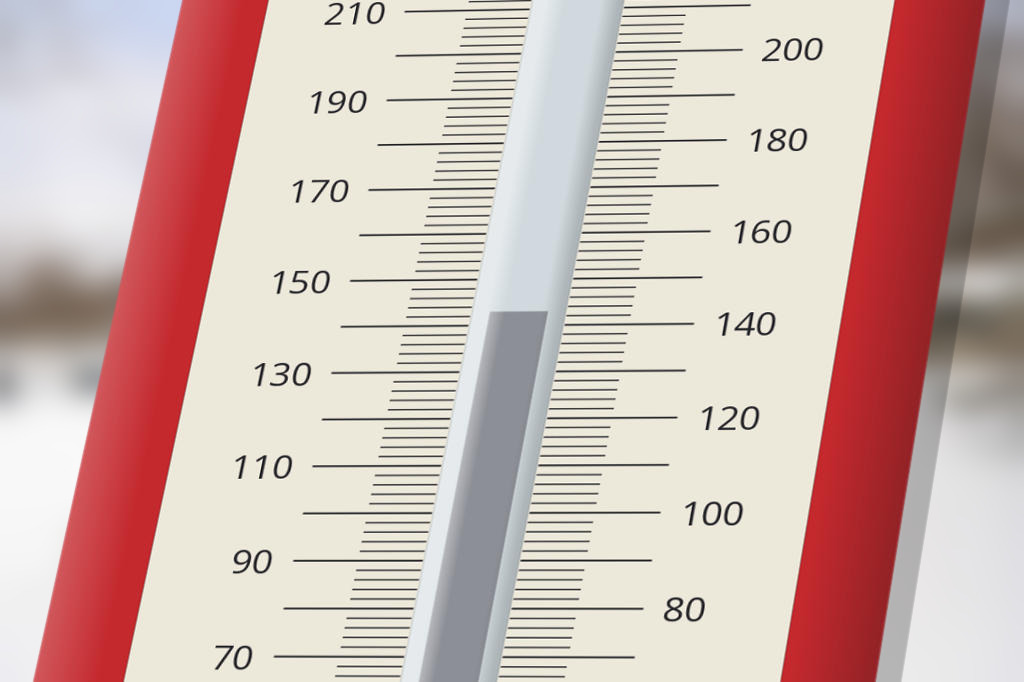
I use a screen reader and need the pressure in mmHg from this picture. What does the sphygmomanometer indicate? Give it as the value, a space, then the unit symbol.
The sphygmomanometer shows 143 mmHg
